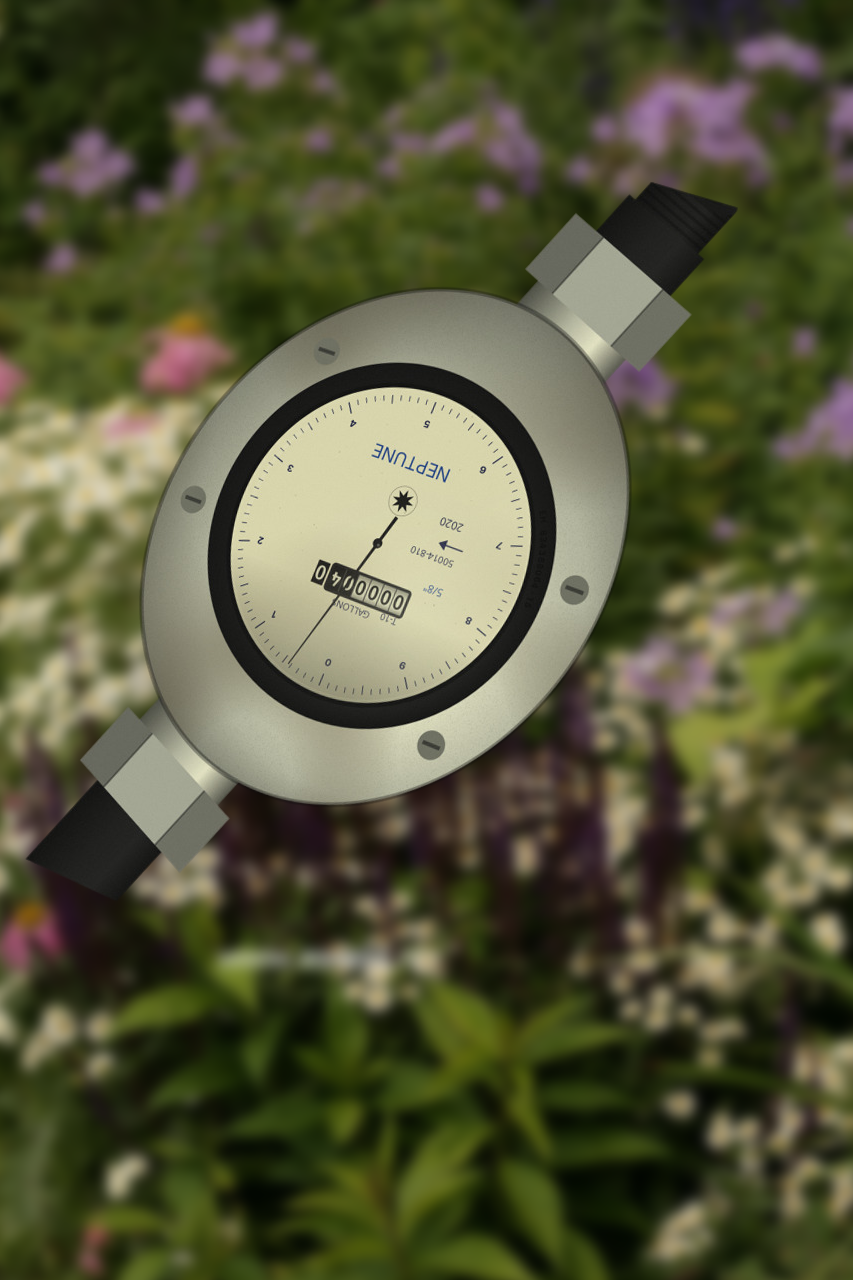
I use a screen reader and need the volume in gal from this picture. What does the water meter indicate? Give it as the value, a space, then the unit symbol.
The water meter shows 40.4 gal
